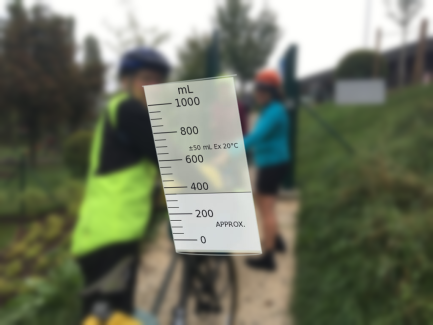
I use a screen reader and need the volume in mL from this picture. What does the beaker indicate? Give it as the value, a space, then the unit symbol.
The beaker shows 350 mL
